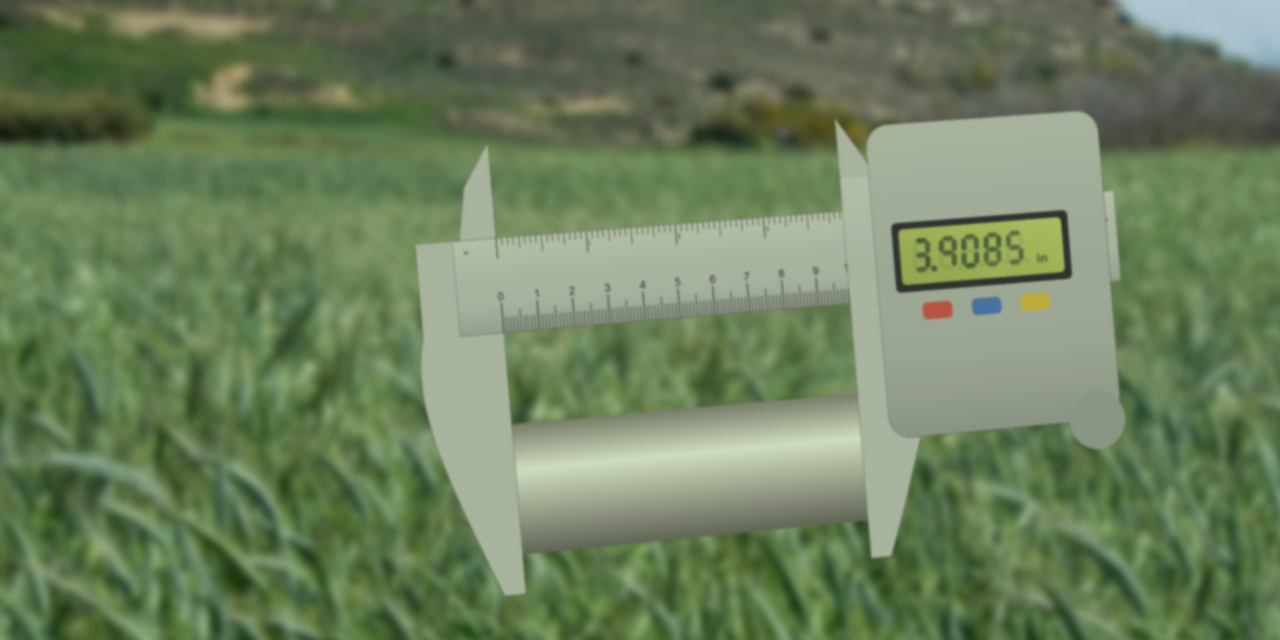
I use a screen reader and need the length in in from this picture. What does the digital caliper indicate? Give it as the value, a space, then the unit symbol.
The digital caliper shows 3.9085 in
